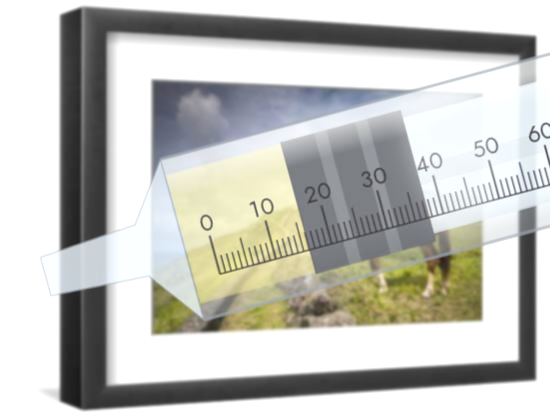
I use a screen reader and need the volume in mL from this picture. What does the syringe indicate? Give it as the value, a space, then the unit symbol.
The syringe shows 16 mL
